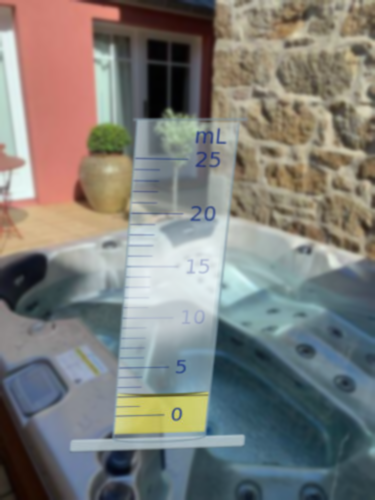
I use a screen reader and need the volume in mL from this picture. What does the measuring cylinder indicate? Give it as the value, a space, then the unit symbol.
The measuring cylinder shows 2 mL
